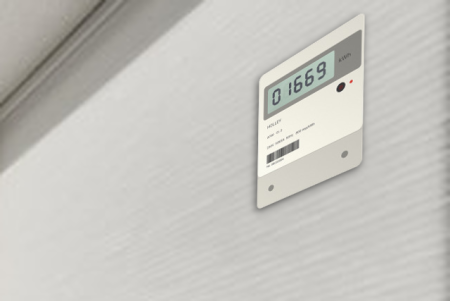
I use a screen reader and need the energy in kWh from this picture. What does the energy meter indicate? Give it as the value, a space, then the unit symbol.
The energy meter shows 1669 kWh
